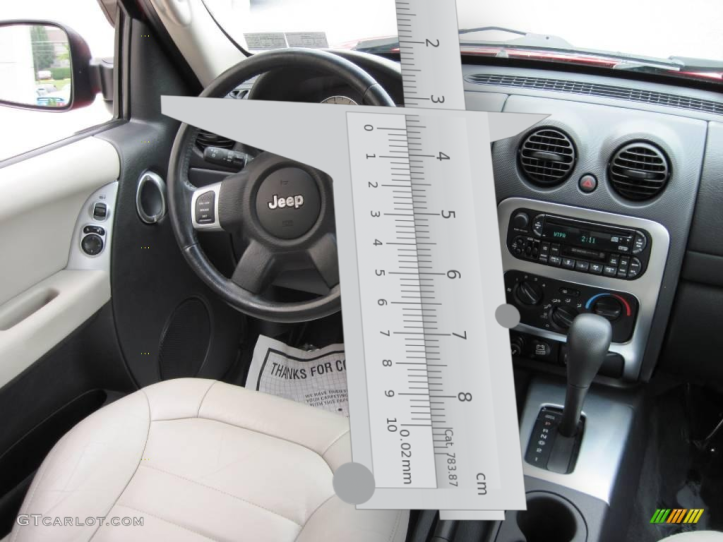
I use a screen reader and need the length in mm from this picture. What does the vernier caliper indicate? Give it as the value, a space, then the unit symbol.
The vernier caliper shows 35.6 mm
